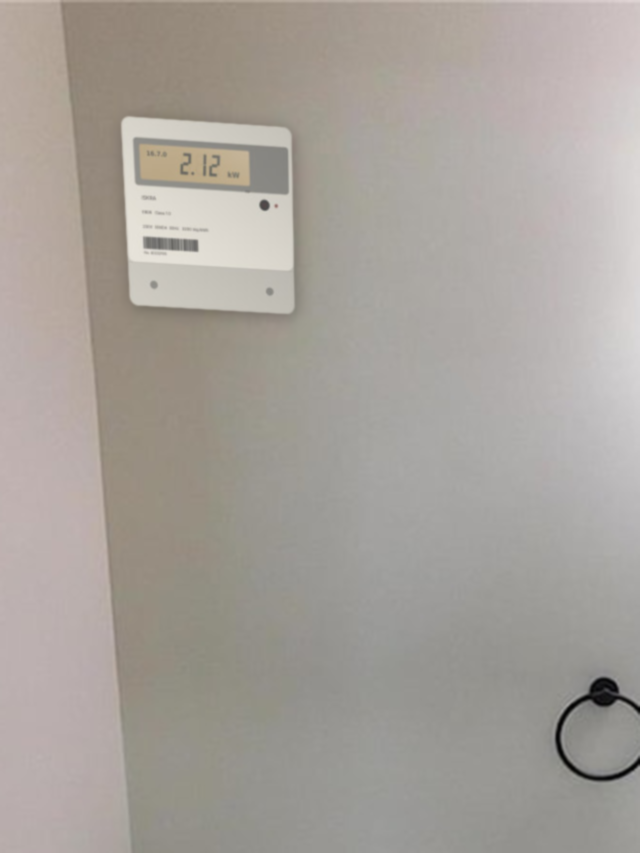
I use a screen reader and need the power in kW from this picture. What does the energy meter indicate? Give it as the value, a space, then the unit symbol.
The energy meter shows 2.12 kW
